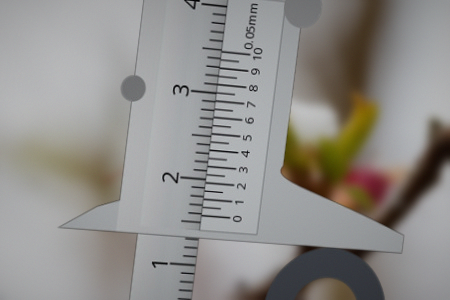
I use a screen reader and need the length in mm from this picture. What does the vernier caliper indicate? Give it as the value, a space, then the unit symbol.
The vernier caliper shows 15.8 mm
